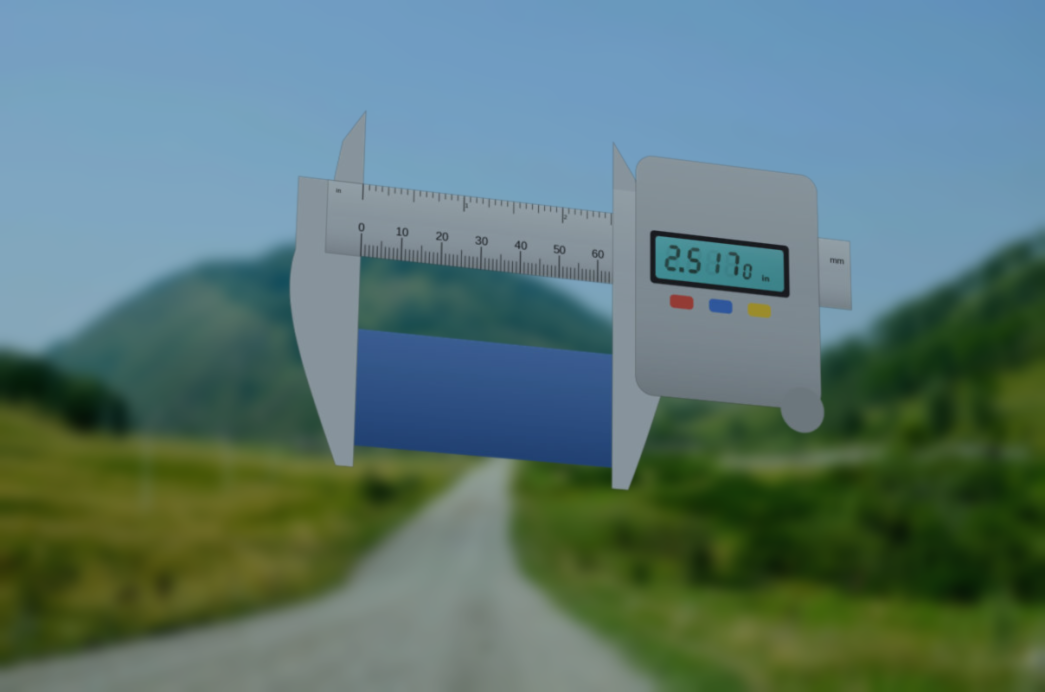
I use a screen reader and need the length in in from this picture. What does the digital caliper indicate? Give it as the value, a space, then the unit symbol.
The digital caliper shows 2.5170 in
